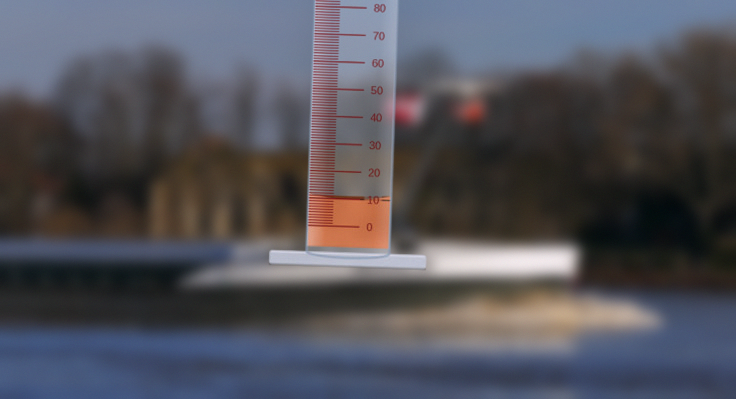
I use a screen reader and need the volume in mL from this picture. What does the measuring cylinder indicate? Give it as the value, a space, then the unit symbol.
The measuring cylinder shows 10 mL
